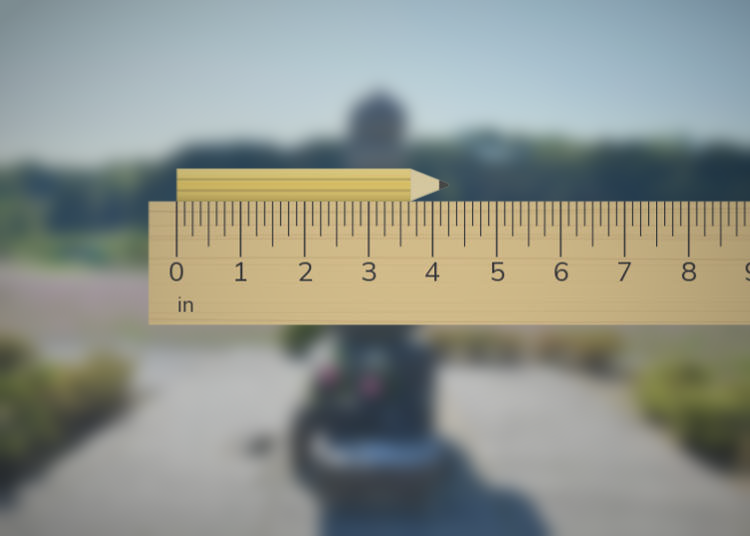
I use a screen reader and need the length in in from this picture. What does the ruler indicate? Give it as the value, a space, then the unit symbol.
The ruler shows 4.25 in
